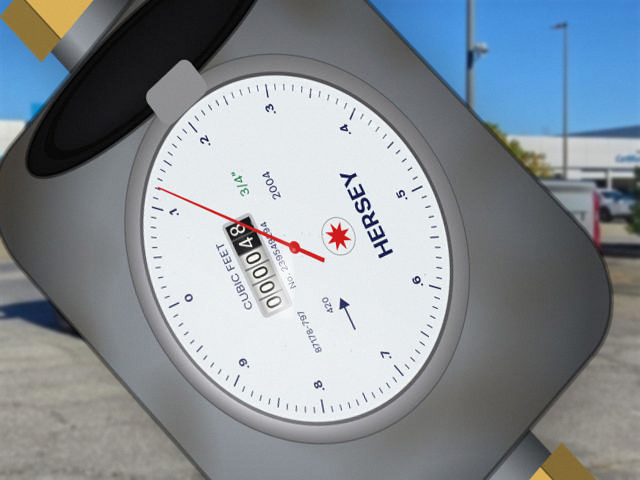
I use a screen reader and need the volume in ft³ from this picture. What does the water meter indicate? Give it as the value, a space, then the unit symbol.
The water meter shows 48.12 ft³
